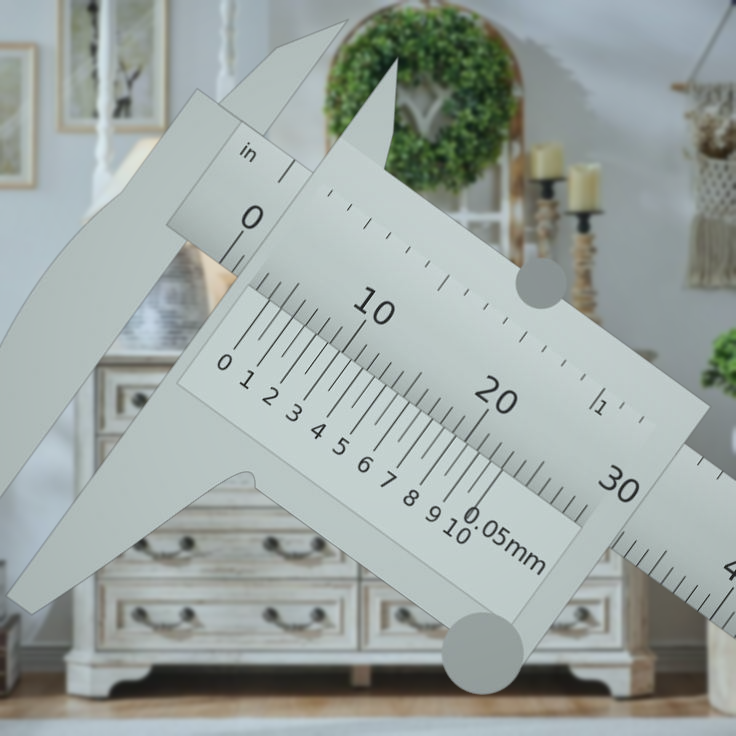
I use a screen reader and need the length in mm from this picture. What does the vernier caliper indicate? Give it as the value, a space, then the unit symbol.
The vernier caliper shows 4.1 mm
